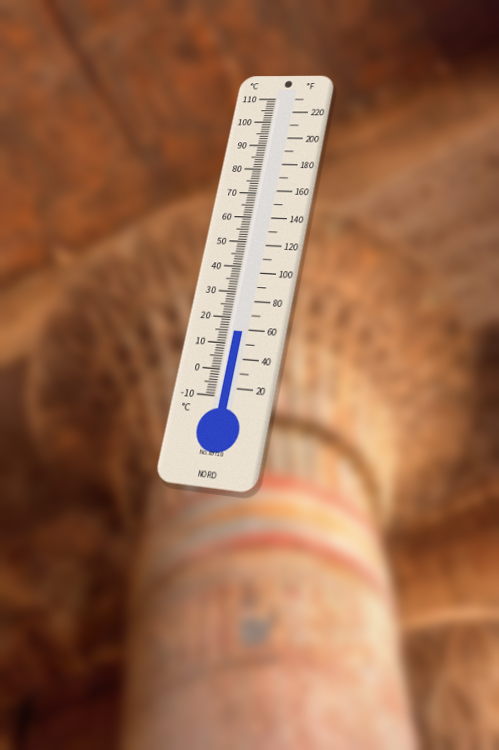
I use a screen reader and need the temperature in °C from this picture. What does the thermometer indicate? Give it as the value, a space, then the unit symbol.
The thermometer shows 15 °C
